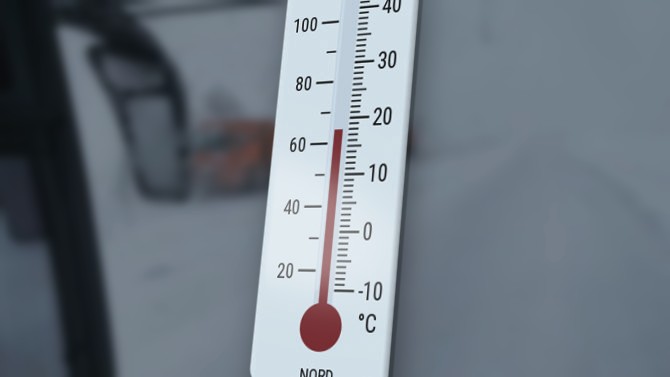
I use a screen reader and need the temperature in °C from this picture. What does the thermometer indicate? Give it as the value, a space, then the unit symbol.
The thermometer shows 18 °C
